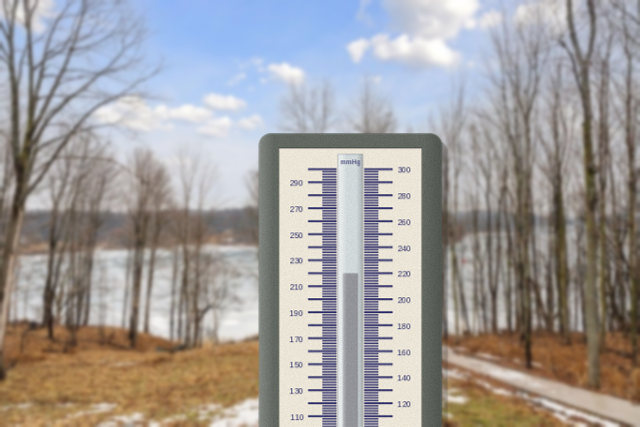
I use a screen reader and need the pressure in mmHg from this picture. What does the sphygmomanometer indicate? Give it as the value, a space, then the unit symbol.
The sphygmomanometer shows 220 mmHg
